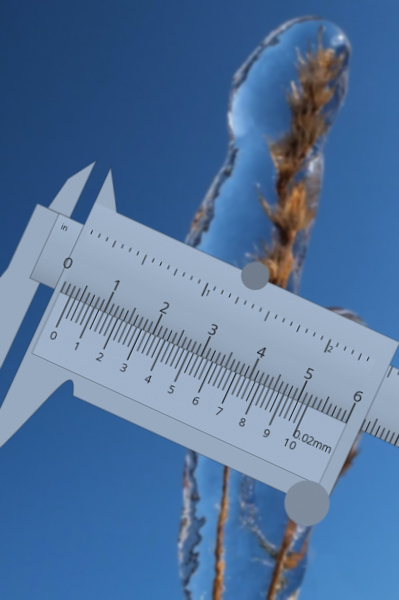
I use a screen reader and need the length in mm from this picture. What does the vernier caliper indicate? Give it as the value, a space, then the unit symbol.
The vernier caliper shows 3.0 mm
